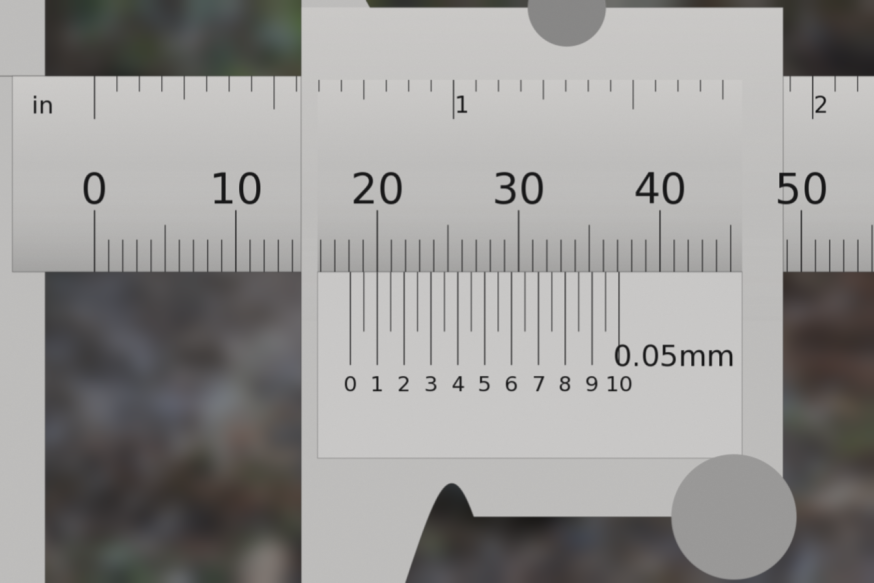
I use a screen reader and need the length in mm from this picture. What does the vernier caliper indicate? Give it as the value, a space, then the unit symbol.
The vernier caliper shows 18.1 mm
